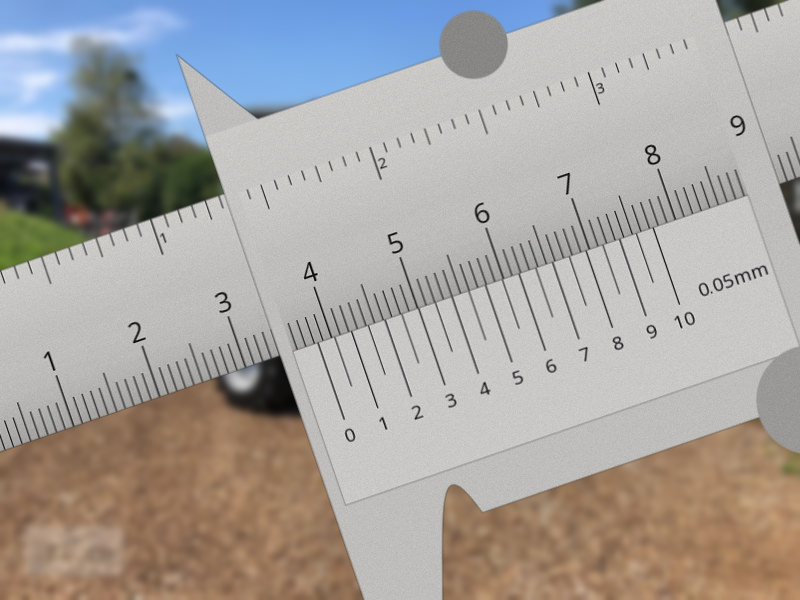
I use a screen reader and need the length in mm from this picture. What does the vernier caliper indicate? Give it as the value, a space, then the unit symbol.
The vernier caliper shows 38.4 mm
